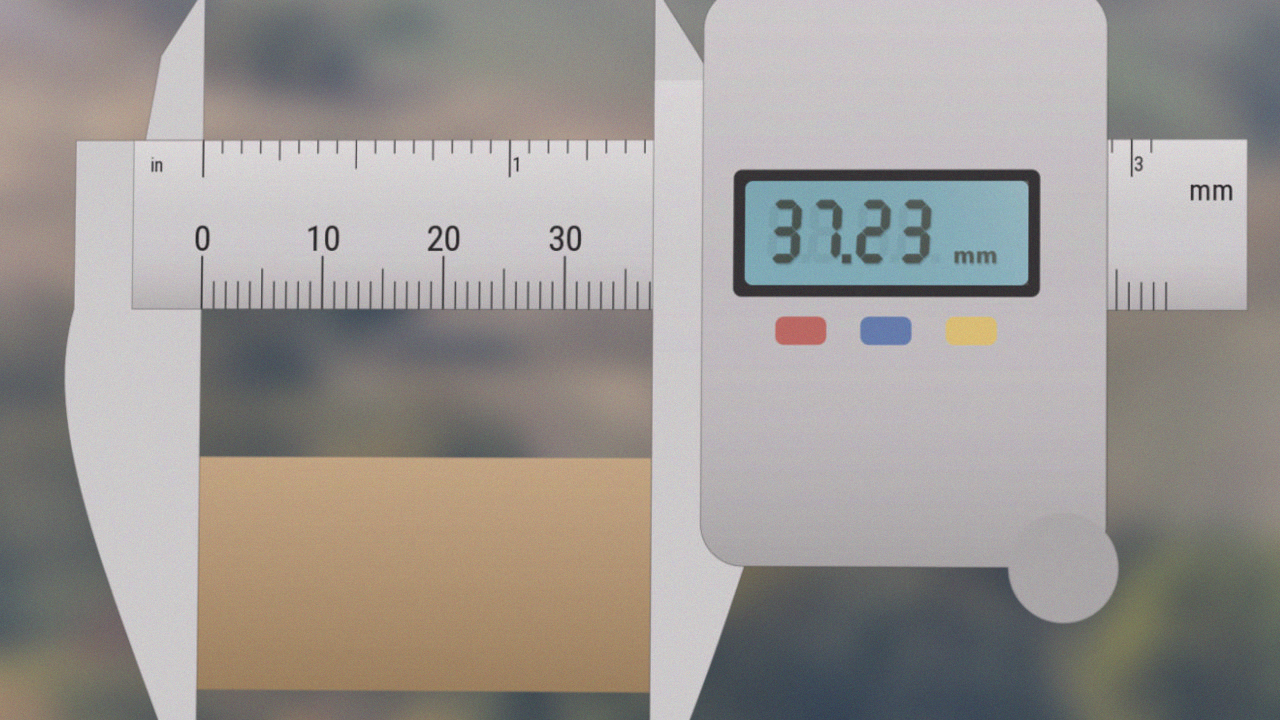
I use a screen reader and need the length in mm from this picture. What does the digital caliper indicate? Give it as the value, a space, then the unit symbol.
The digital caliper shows 37.23 mm
